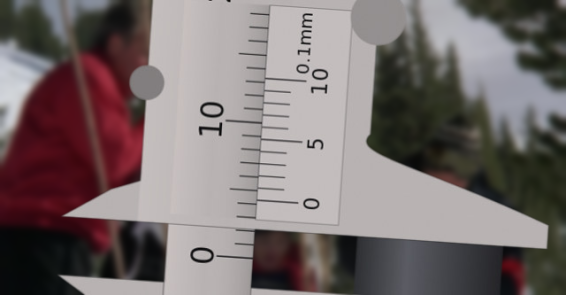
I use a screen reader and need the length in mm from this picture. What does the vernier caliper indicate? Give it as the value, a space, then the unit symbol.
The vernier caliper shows 4.3 mm
